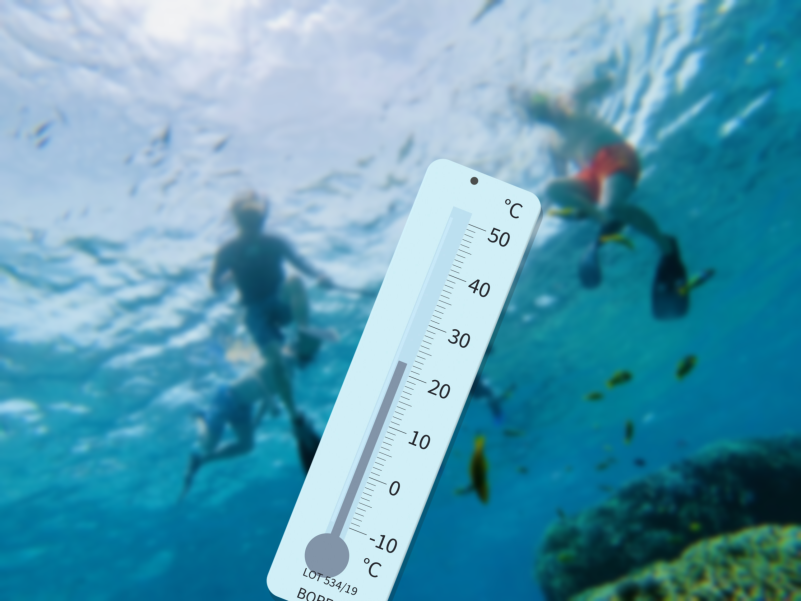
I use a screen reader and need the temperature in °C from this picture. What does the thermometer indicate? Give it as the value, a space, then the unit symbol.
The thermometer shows 22 °C
